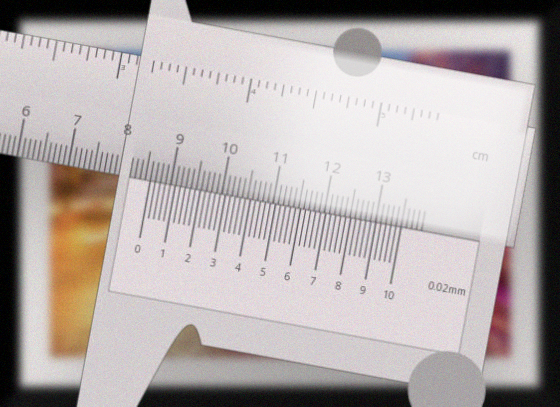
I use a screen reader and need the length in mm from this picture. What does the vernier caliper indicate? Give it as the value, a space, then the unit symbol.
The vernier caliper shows 86.0 mm
